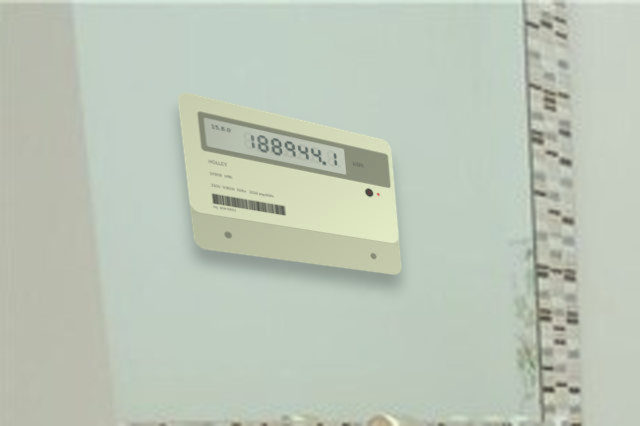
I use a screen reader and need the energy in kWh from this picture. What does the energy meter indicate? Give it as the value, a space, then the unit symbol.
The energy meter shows 188944.1 kWh
